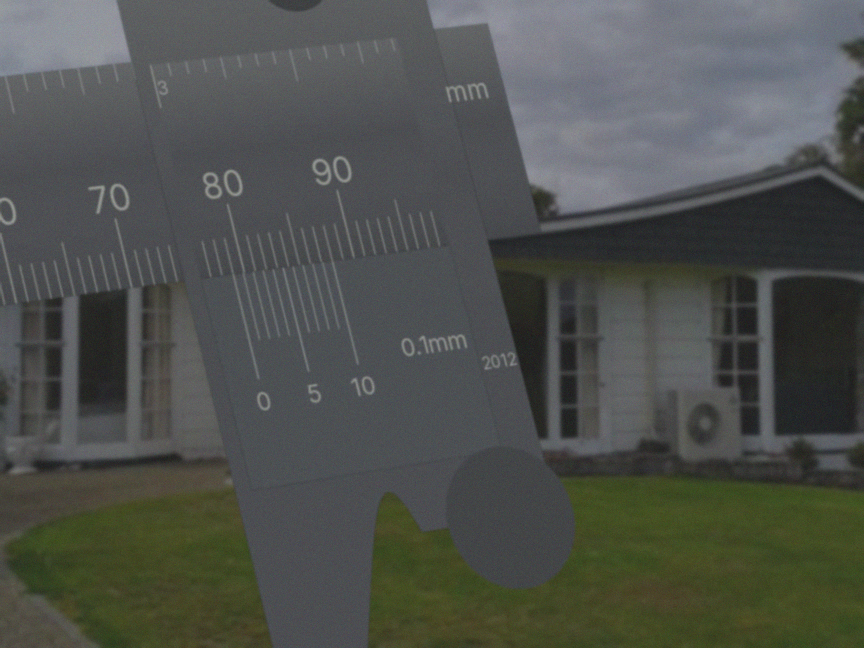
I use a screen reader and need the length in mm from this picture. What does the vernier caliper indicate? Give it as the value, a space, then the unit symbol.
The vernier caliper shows 79.0 mm
